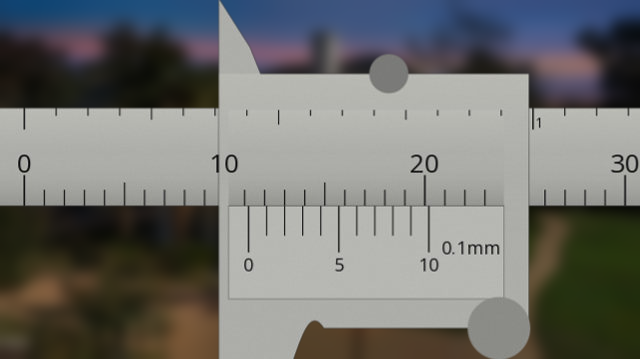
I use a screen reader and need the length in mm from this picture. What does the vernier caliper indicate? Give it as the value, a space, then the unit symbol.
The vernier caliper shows 11.2 mm
